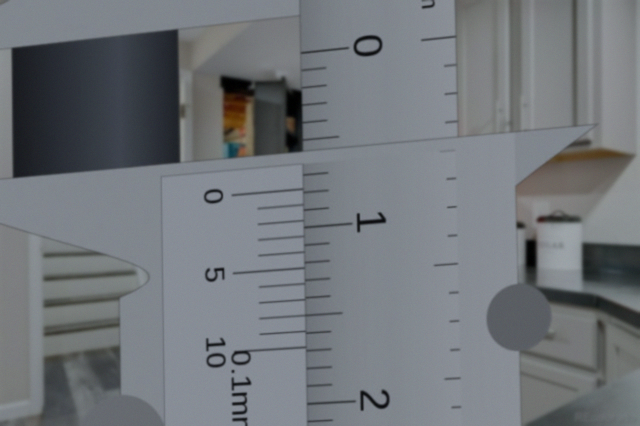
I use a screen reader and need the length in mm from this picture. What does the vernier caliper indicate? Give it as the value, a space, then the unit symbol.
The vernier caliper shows 7.8 mm
